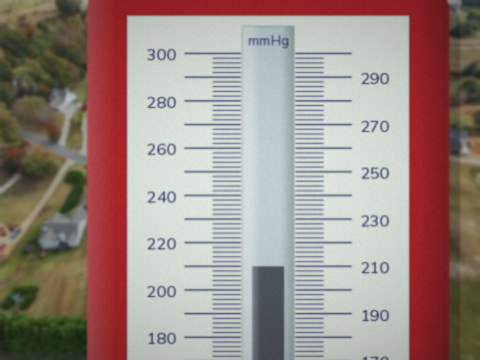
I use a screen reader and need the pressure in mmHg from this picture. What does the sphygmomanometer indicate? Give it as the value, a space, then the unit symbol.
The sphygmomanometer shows 210 mmHg
